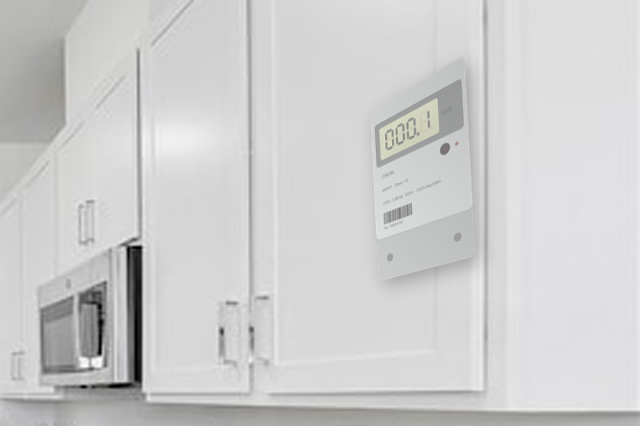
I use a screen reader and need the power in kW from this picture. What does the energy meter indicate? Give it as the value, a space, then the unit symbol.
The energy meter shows 0.1 kW
